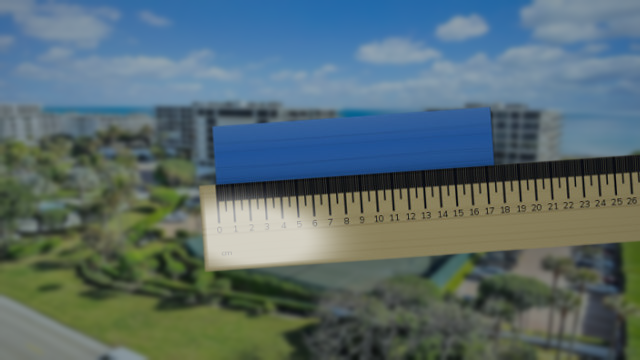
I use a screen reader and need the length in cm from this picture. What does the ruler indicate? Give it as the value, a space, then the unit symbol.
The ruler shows 17.5 cm
